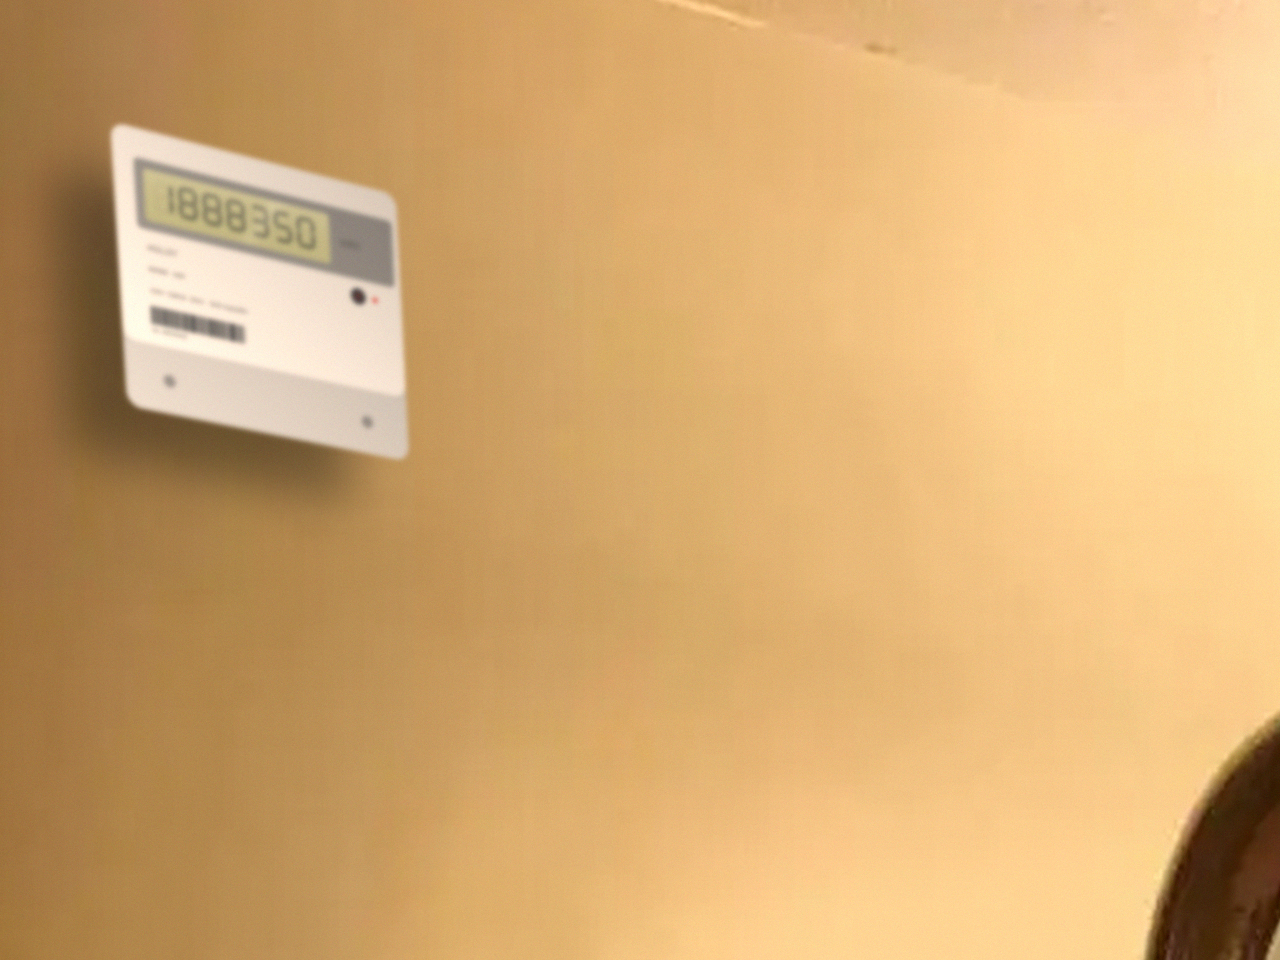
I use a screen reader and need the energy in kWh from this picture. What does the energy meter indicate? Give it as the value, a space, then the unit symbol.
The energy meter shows 1888350 kWh
